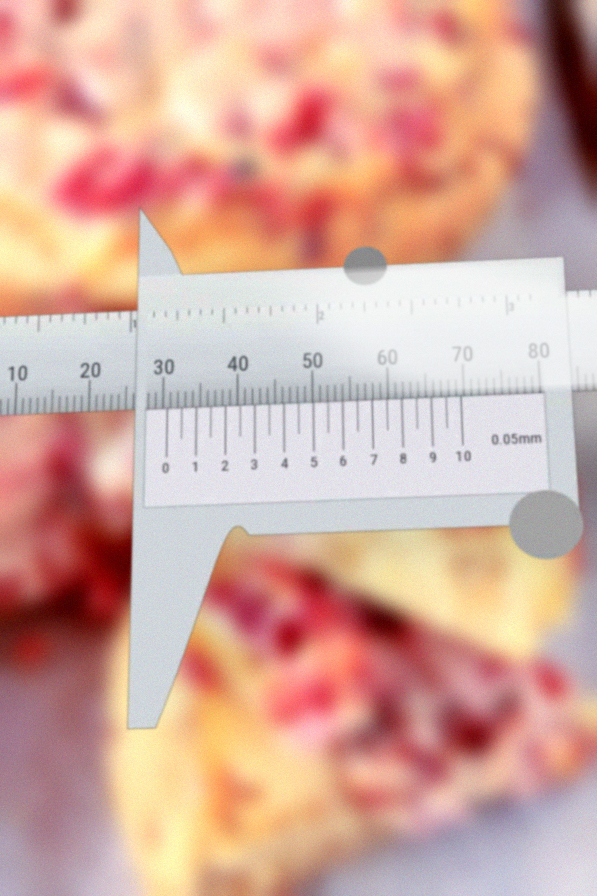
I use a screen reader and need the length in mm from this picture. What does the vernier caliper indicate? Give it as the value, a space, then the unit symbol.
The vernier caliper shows 30.6 mm
